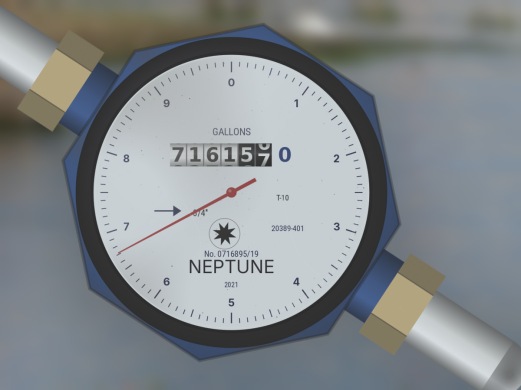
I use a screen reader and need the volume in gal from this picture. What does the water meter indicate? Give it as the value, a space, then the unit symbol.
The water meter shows 7161566.7 gal
